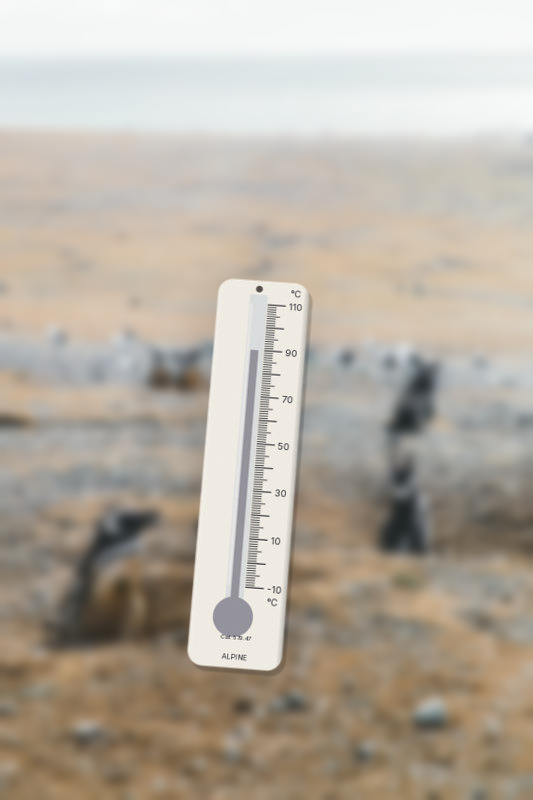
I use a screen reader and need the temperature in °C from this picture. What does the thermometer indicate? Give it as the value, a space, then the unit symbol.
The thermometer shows 90 °C
